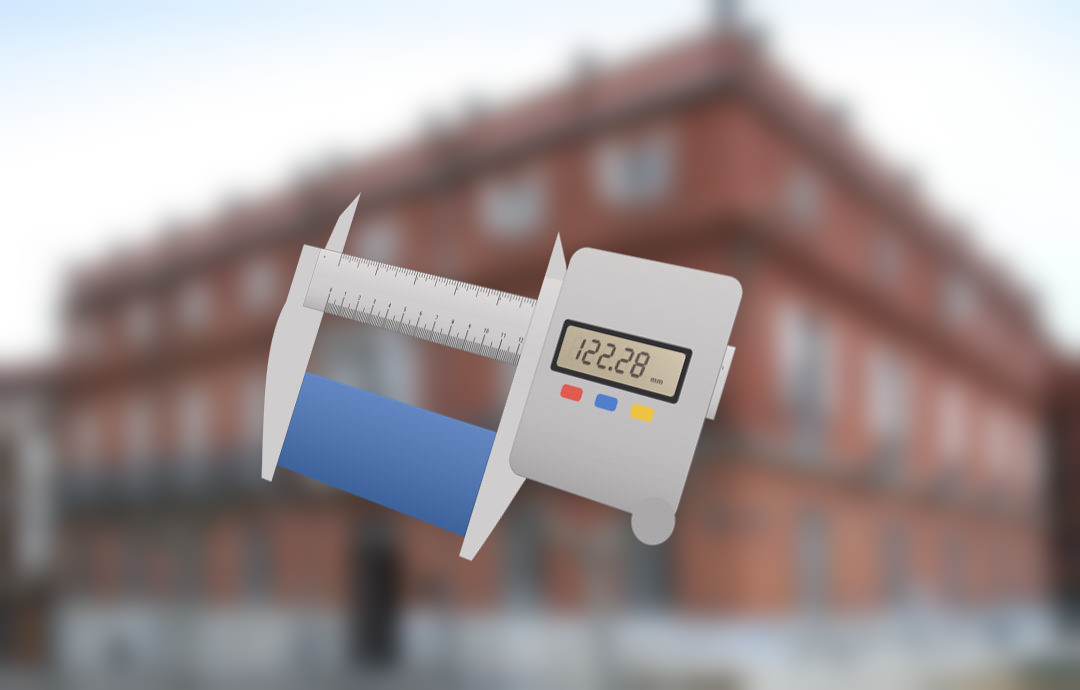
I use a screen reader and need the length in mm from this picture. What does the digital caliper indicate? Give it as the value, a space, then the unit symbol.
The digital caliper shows 122.28 mm
